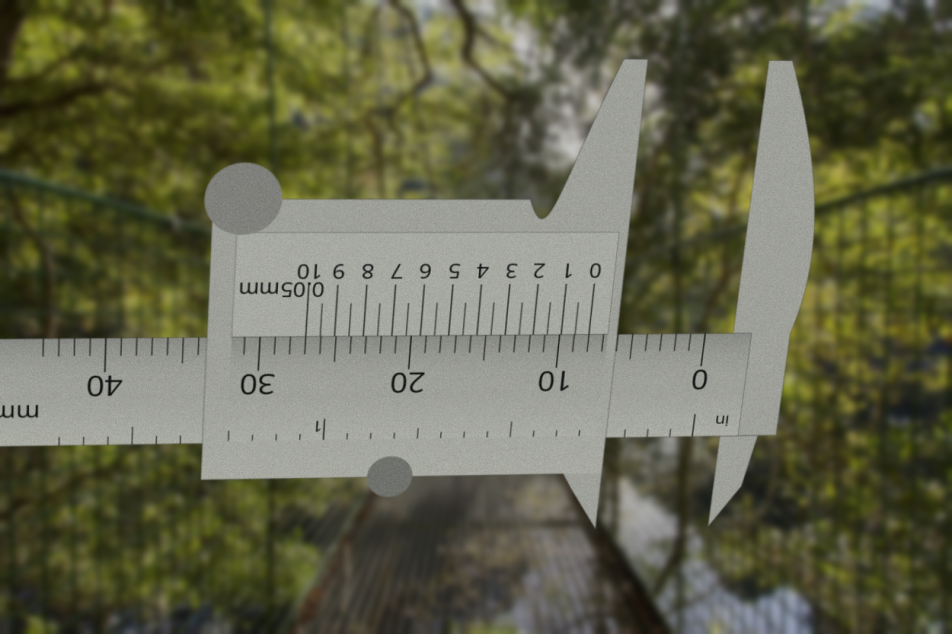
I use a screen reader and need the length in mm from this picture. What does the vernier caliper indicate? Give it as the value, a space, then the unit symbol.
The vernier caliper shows 8.0 mm
